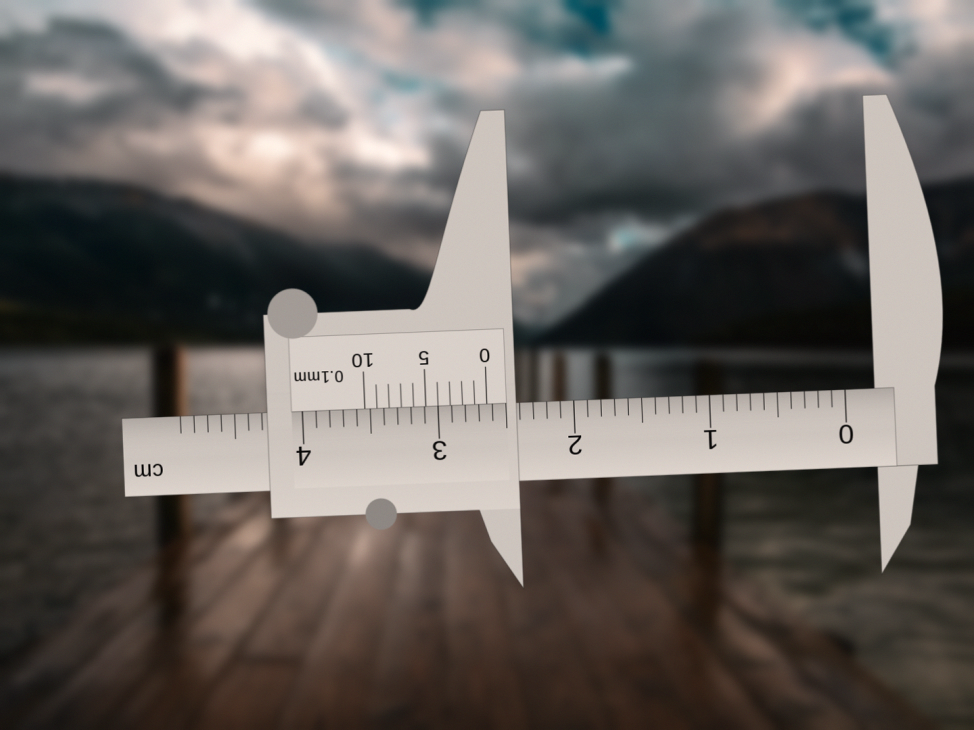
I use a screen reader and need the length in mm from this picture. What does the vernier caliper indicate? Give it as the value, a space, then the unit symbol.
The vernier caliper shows 26.4 mm
